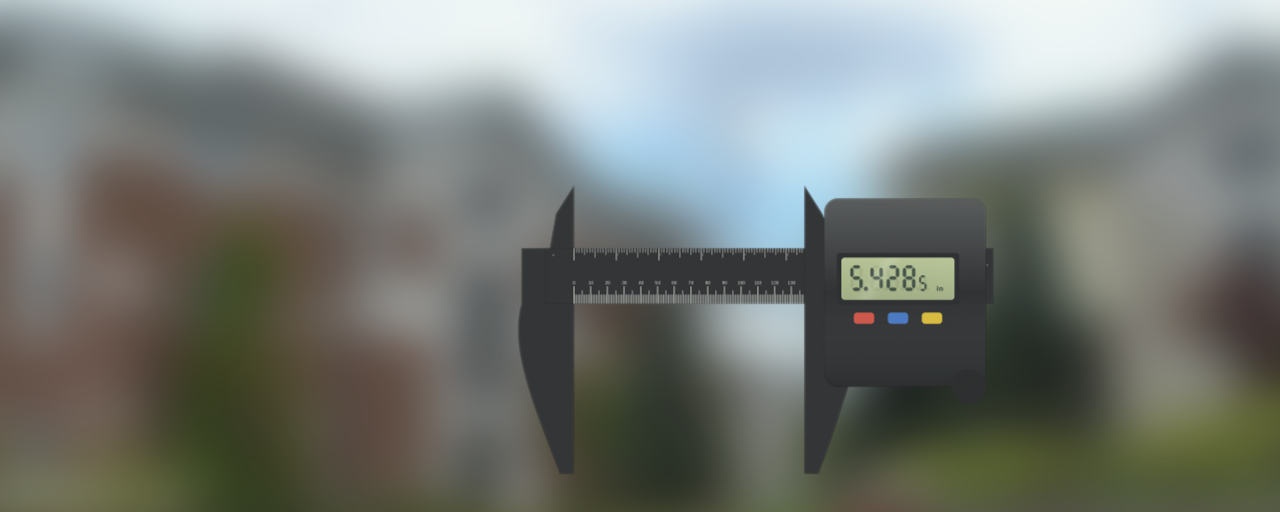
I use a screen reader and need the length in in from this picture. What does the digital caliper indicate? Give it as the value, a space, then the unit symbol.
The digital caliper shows 5.4285 in
